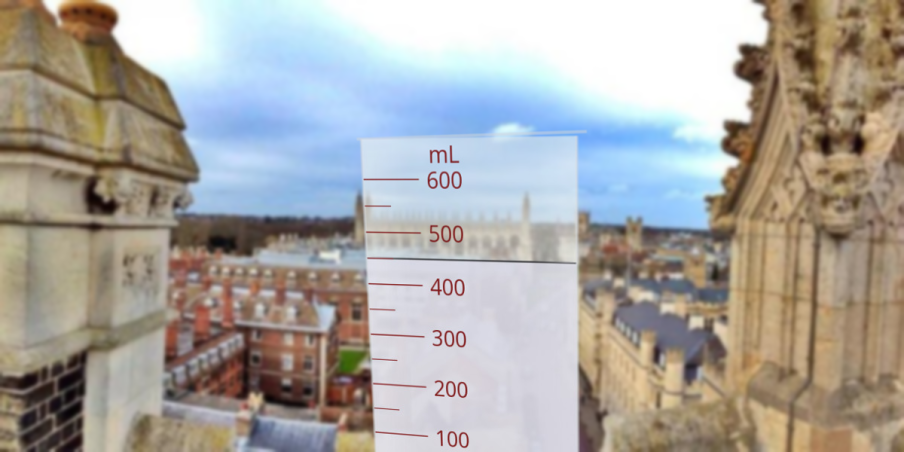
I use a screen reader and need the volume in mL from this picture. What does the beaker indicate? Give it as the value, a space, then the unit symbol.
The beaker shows 450 mL
